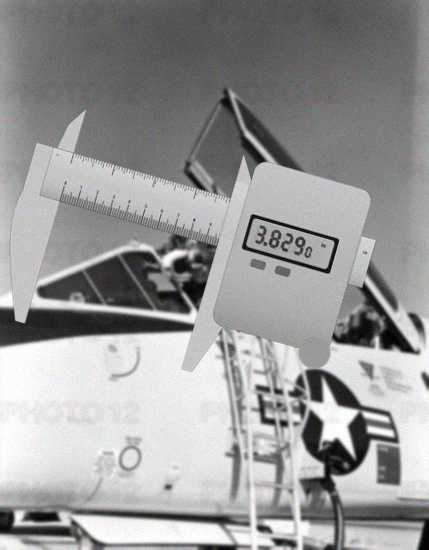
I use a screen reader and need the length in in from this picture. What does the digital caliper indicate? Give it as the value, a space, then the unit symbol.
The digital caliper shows 3.8290 in
